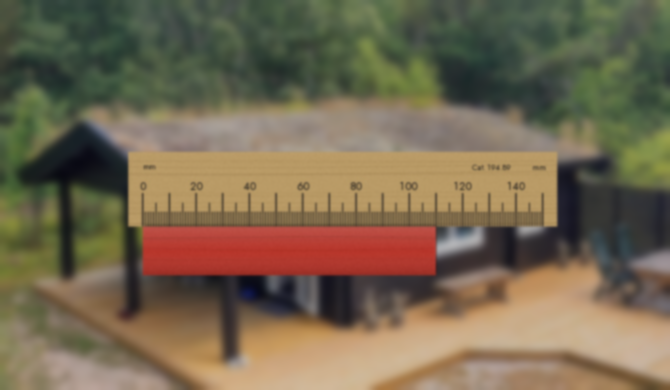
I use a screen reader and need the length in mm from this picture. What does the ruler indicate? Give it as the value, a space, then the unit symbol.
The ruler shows 110 mm
